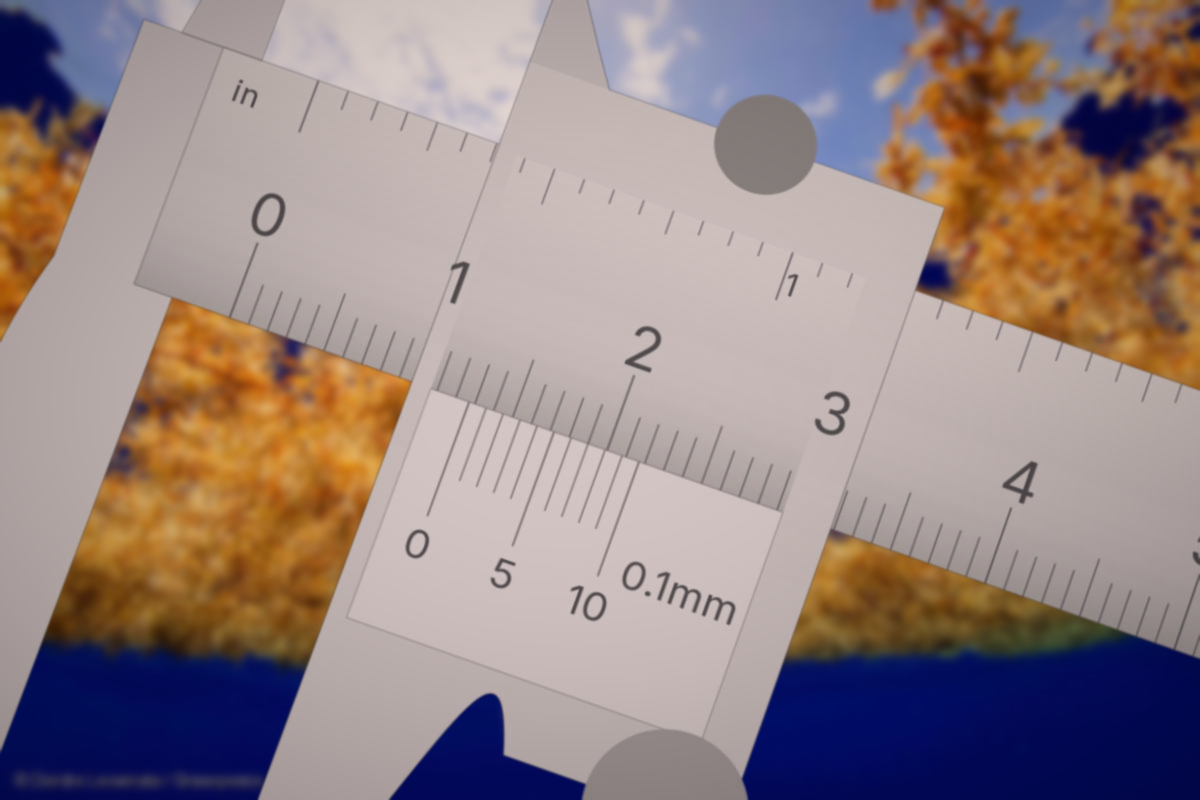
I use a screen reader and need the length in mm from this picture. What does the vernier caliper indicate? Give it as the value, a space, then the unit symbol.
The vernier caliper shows 12.7 mm
